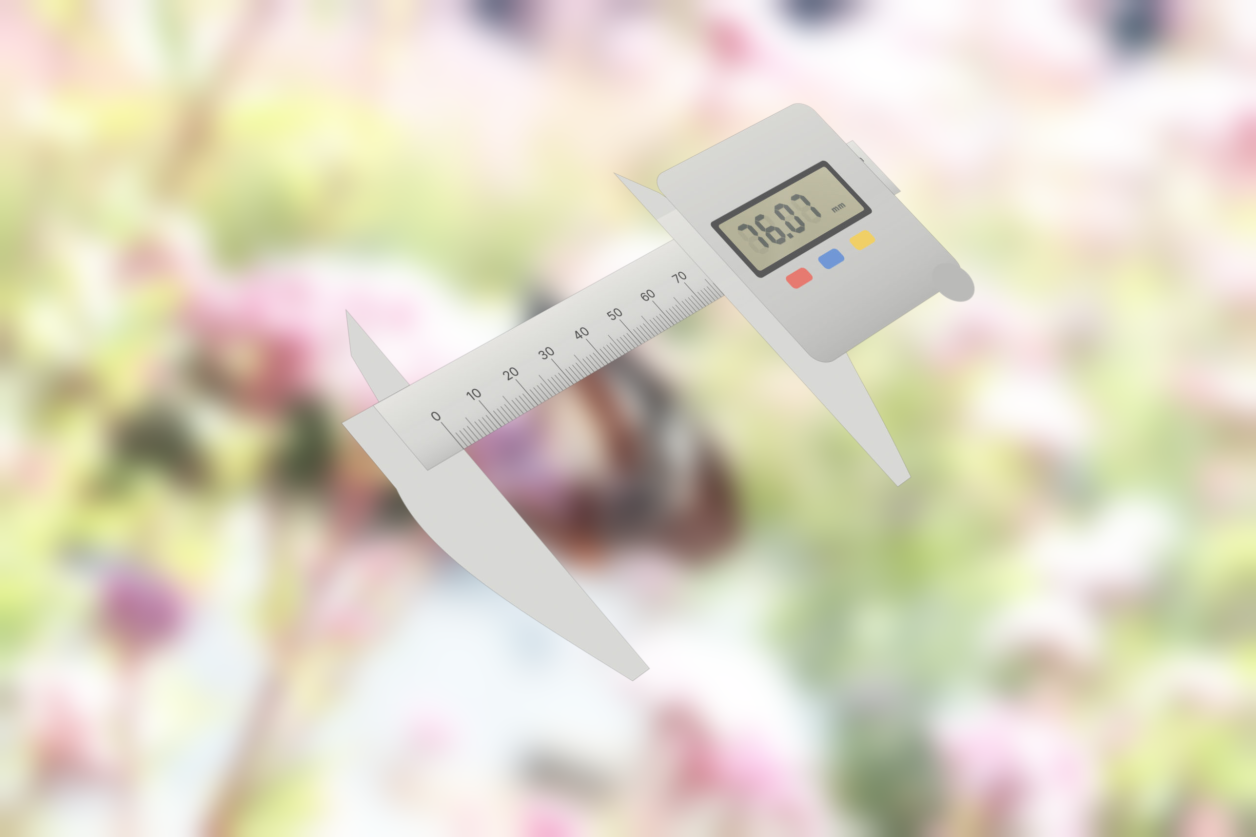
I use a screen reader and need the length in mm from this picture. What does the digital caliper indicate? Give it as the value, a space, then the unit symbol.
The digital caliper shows 76.07 mm
